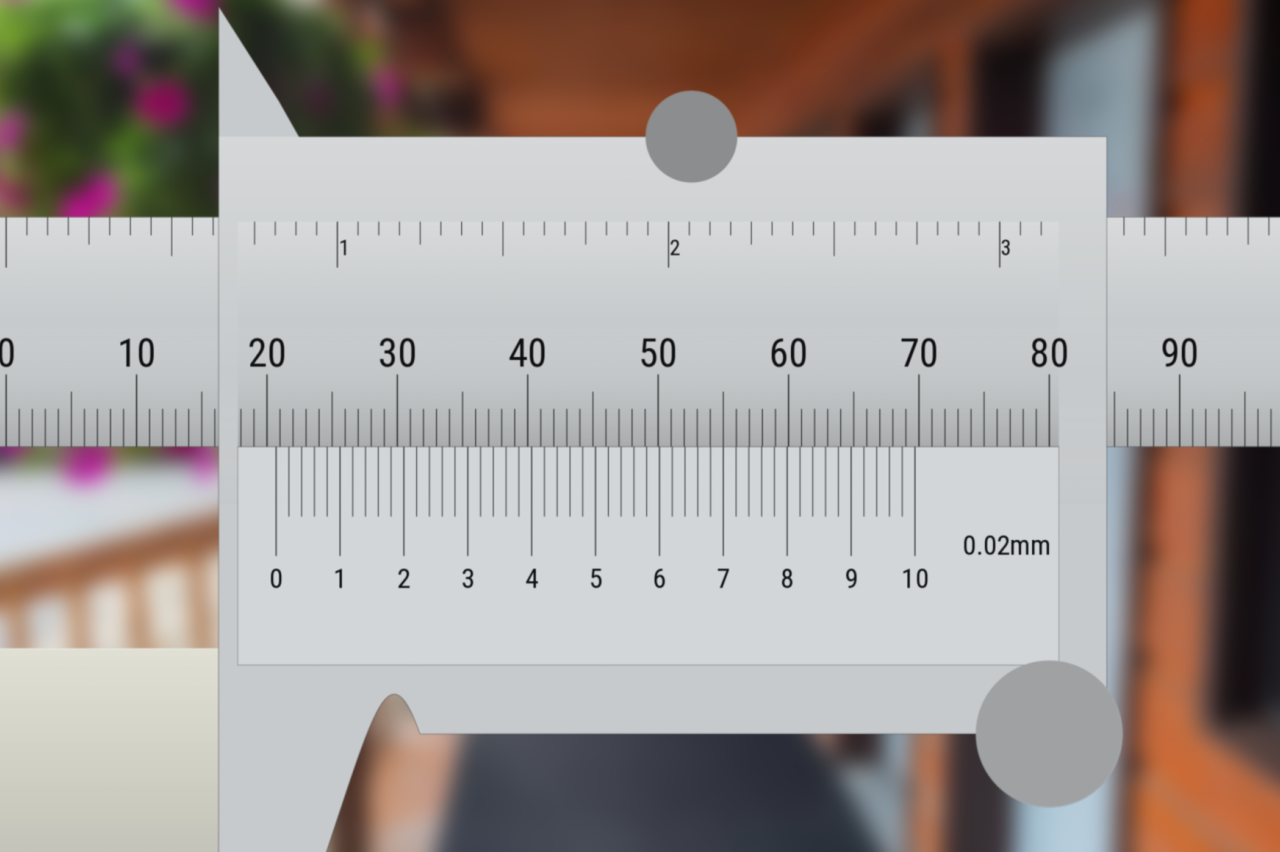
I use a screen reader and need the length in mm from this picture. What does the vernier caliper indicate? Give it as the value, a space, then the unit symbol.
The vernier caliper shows 20.7 mm
